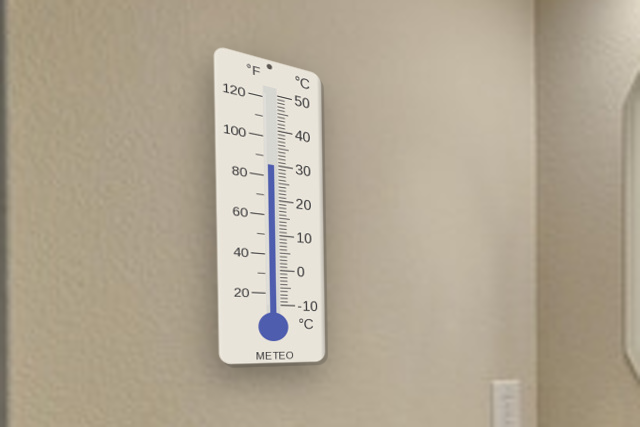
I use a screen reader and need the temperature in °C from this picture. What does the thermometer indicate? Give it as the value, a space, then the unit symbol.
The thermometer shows 30 °C
